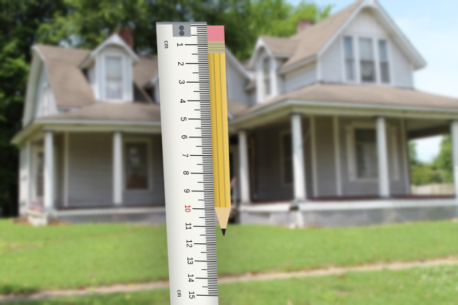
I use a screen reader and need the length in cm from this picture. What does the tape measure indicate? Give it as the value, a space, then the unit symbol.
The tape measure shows 11.5 cm
